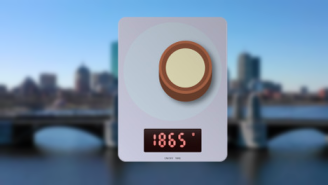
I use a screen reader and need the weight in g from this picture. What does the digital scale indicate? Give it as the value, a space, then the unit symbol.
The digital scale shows 1865 g
